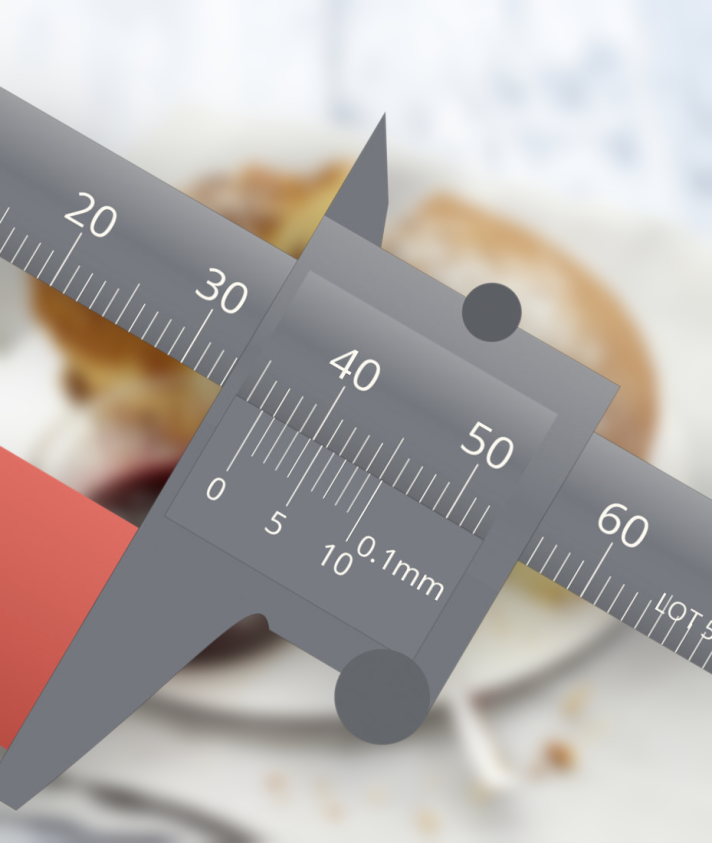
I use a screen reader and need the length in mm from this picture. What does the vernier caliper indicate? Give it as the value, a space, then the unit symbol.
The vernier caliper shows 36.2 mm
